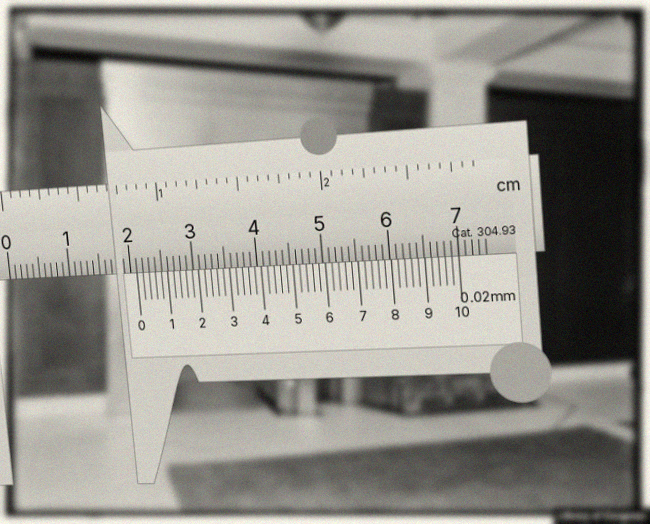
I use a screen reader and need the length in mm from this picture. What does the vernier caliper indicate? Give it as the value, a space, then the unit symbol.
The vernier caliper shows 21.0 mm
